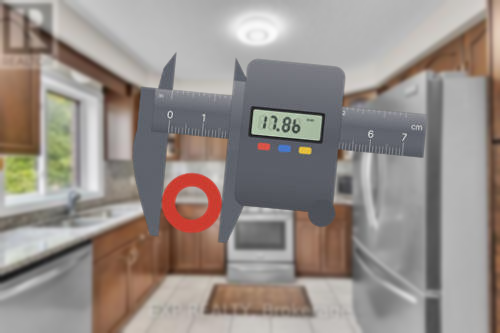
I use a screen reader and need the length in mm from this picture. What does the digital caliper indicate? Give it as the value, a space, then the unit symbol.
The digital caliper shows 17.86 mm
